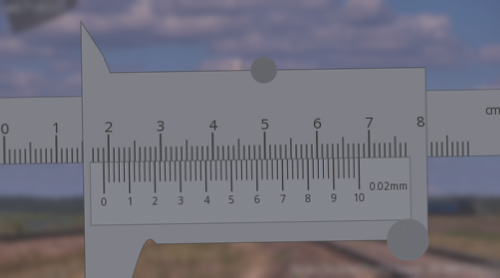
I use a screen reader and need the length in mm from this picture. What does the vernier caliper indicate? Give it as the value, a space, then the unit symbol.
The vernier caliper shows 19.0 mm
